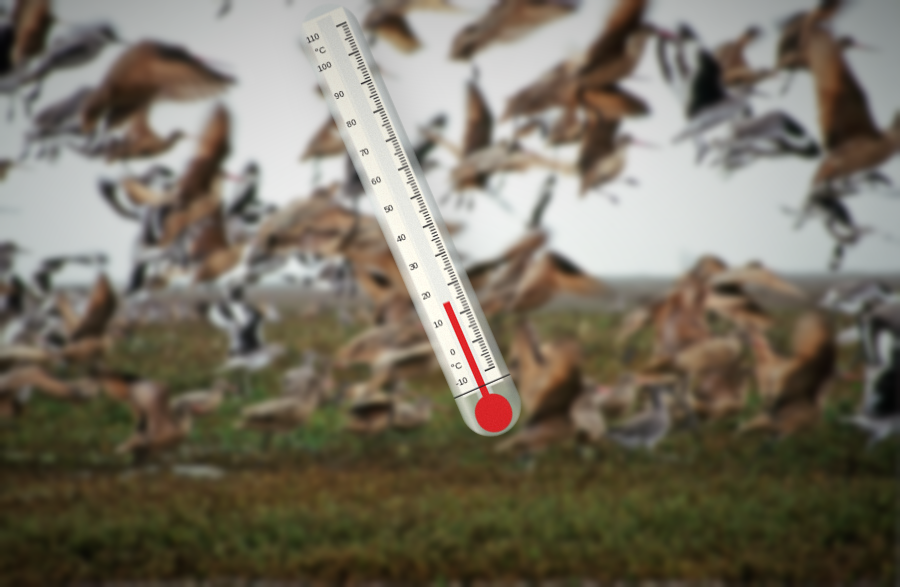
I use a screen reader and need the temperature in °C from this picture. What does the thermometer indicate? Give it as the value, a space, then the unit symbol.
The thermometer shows 15 °C
